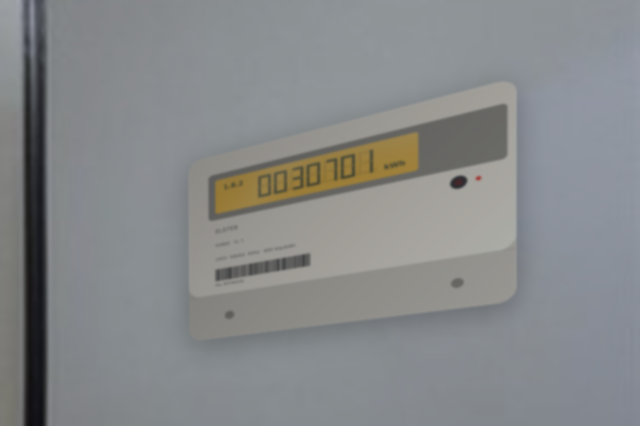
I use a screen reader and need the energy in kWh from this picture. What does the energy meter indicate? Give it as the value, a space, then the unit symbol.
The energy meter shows 30701 kWh
